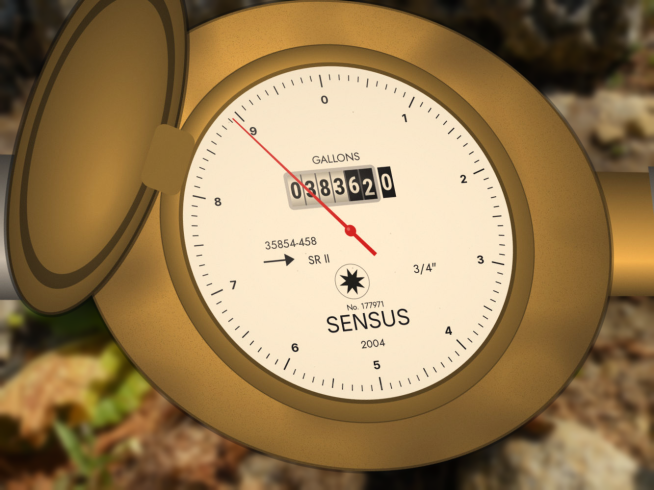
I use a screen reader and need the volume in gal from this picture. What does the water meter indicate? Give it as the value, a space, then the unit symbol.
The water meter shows 383618.9 gal
